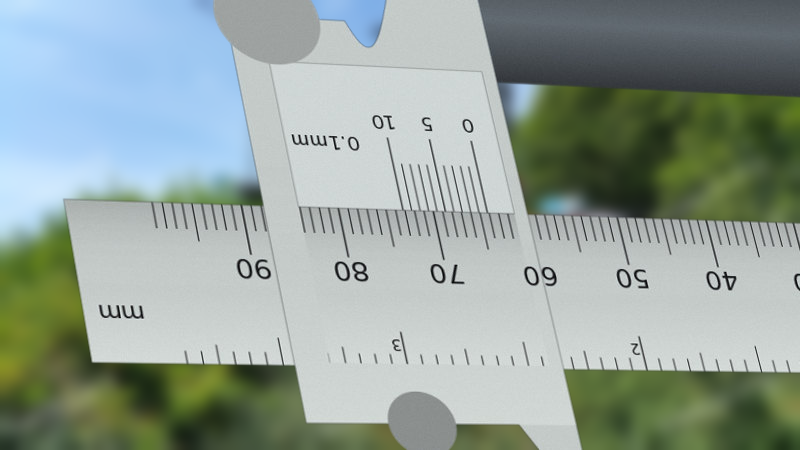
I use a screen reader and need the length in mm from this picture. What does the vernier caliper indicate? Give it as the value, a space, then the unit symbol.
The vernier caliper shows 64.2 mm
